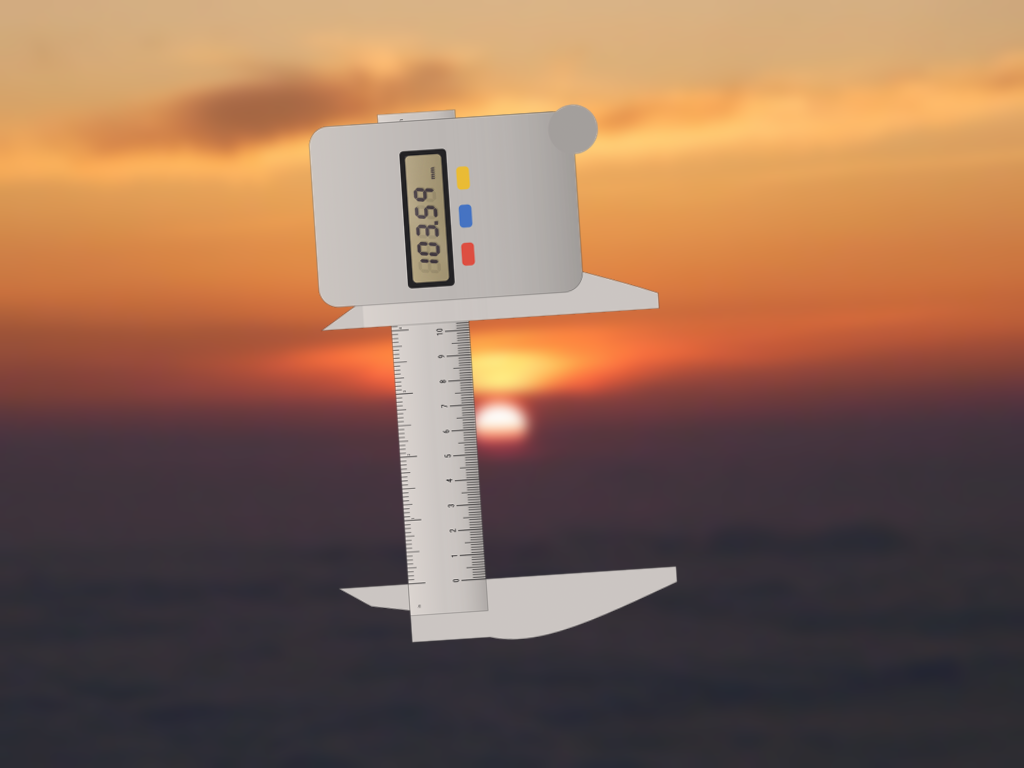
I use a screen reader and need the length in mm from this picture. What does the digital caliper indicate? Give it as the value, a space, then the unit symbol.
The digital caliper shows 103.59 mm
